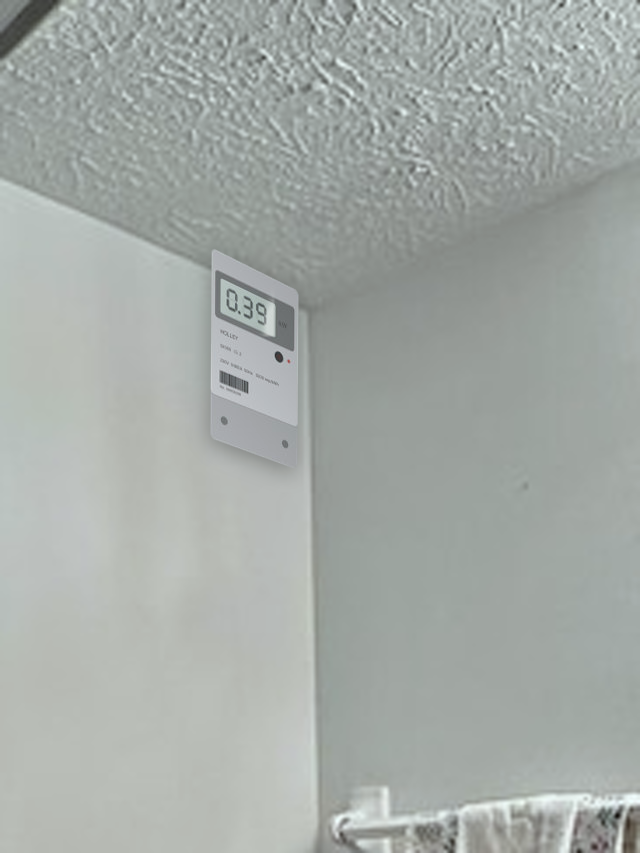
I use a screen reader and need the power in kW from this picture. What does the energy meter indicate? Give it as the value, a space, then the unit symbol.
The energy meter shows 0.39 kW
